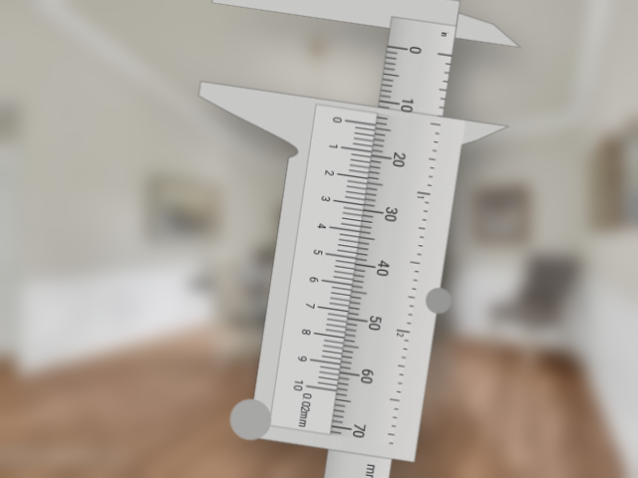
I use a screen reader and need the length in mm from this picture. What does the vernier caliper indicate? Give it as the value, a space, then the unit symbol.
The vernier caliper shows 14.4 mm
